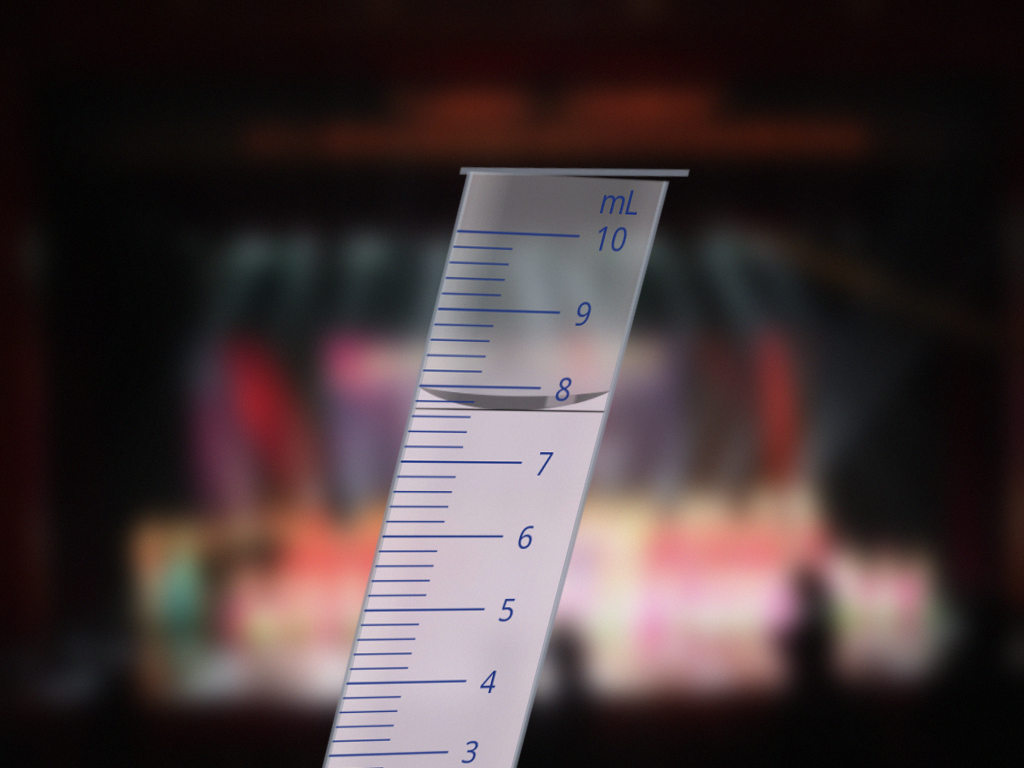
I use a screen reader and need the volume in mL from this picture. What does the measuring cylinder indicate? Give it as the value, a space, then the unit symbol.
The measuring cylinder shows 7.7 mL
